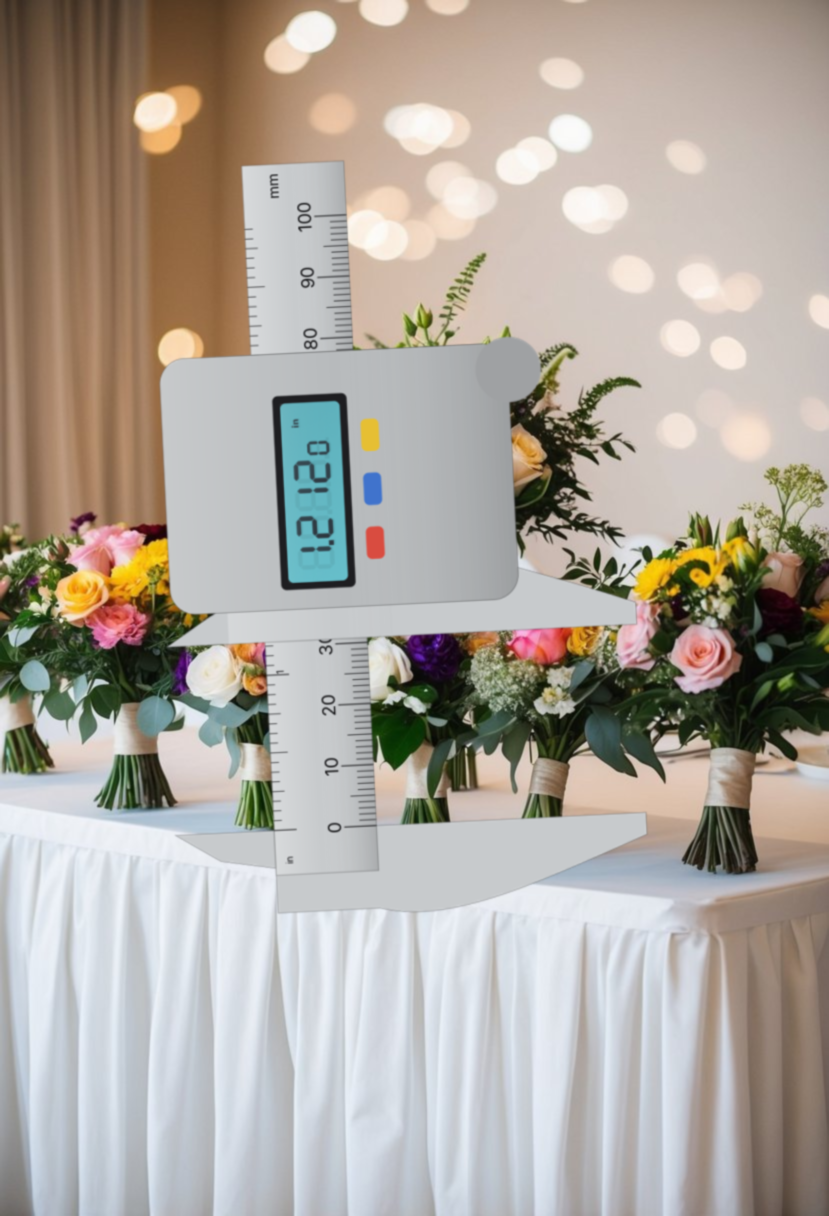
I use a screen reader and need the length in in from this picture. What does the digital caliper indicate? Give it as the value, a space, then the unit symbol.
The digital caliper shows 1.2120 in
